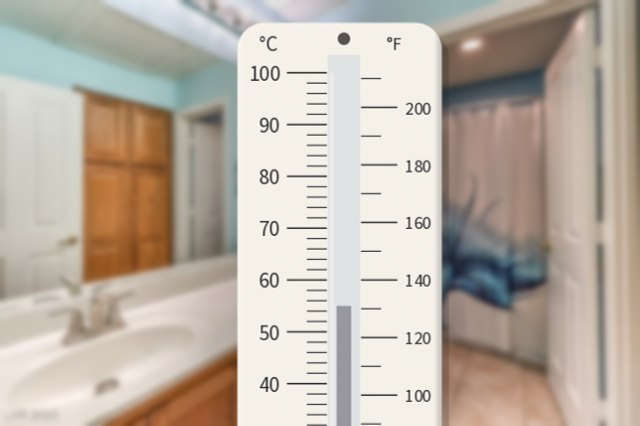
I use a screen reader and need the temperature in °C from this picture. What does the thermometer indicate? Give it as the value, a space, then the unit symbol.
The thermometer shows 55 °C
